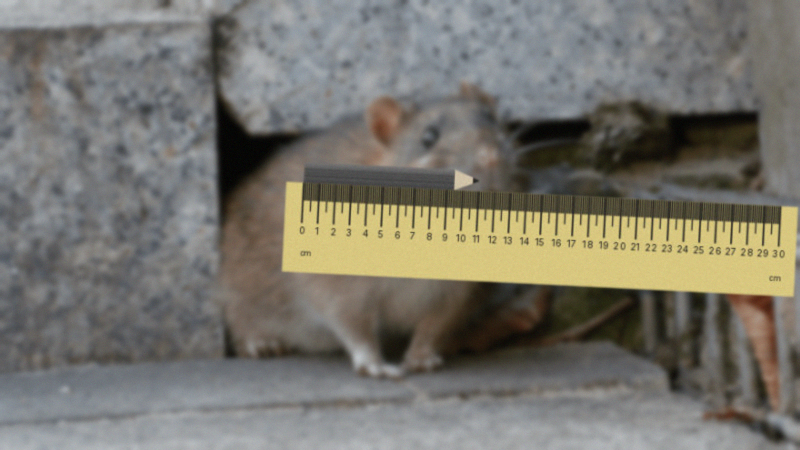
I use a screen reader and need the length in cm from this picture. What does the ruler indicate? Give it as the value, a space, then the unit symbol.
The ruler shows 11 cm
